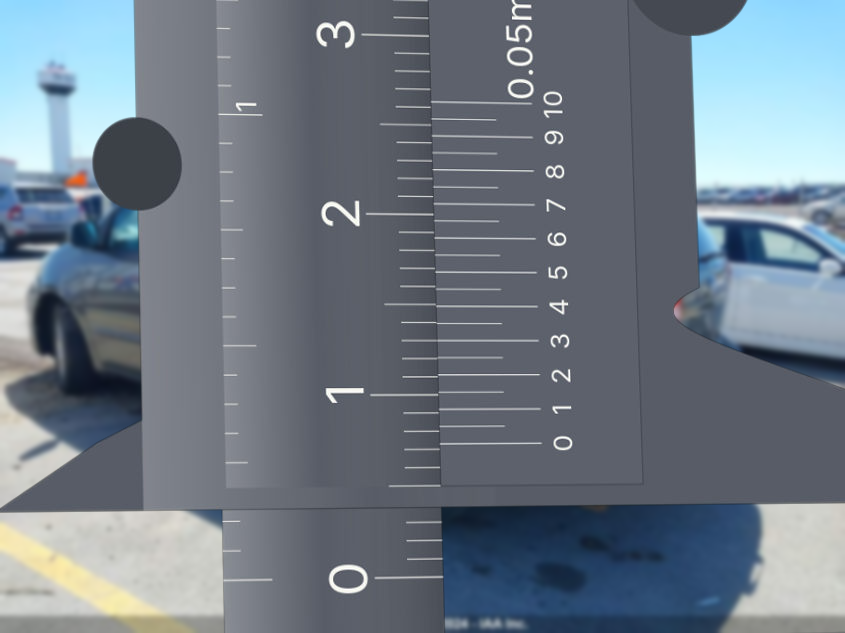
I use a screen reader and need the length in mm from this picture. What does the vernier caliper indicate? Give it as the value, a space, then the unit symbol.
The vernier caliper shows 7.3 mm
